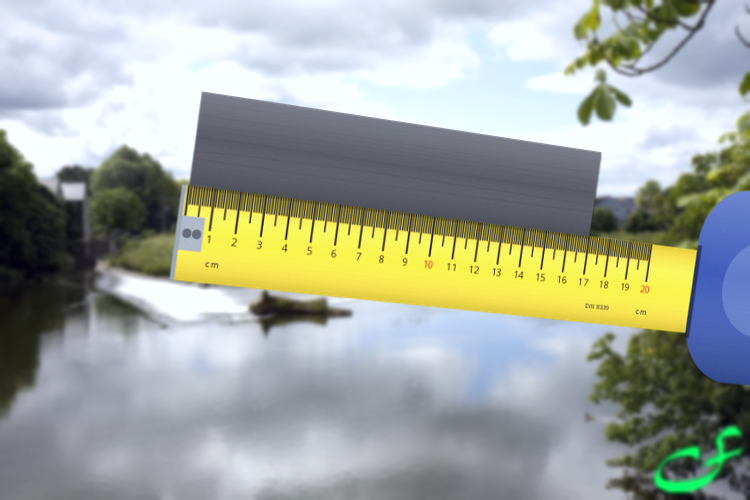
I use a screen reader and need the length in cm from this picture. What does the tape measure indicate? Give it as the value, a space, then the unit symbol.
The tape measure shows 17 cm
